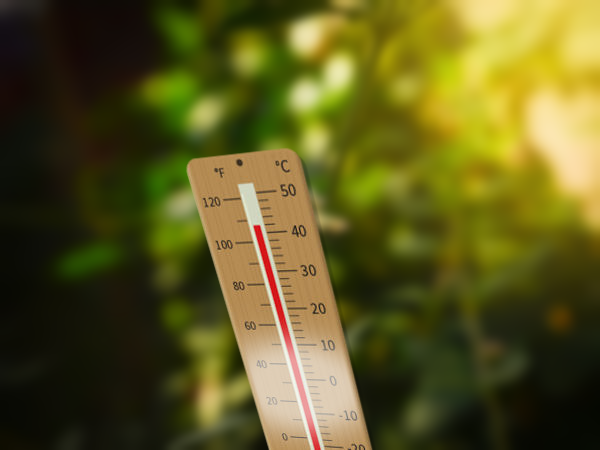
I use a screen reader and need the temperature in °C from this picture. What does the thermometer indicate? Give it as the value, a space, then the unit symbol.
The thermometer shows 42 °C
